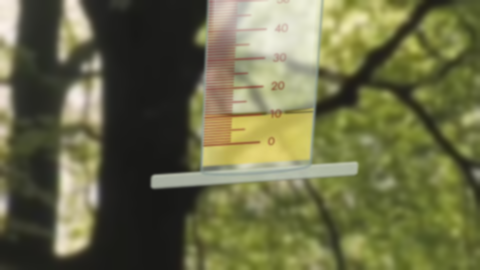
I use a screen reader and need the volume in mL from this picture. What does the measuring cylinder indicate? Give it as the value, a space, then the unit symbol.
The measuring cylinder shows 10 mL
